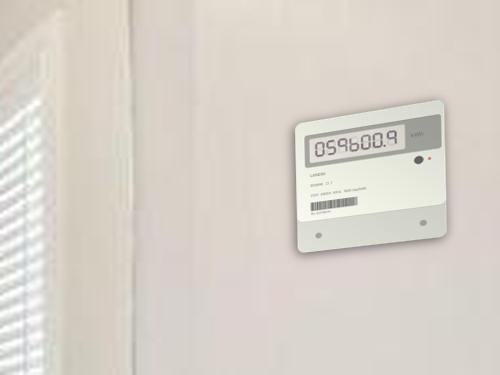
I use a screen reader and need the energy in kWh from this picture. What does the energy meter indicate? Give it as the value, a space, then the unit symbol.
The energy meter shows 59600.9 kWh
